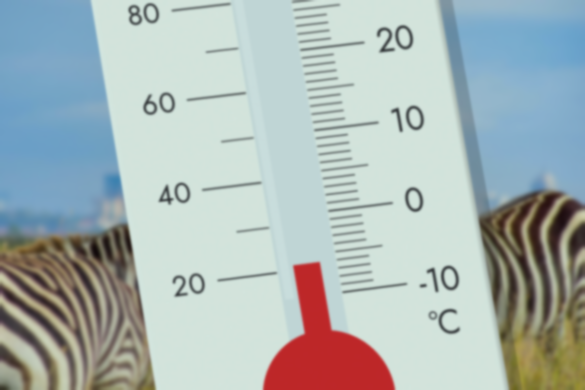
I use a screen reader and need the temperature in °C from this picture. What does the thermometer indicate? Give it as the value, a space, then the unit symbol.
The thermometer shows -6 °C
